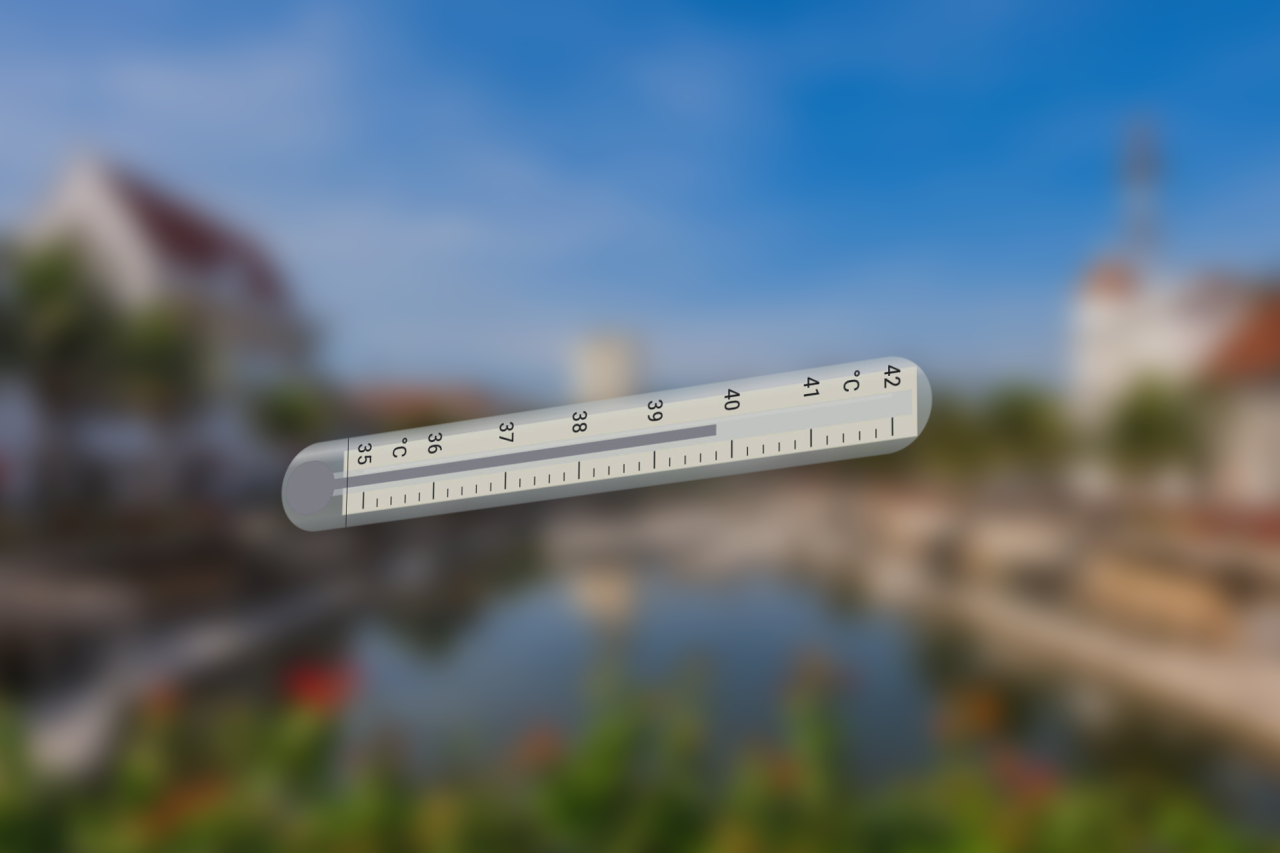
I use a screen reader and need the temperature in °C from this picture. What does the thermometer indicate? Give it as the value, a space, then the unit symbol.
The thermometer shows 39.8 °C
